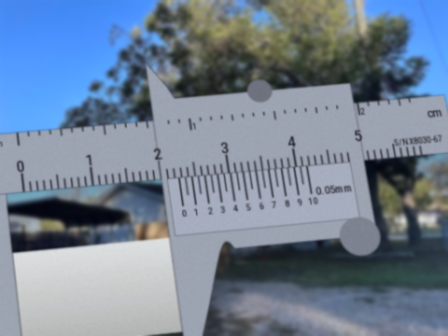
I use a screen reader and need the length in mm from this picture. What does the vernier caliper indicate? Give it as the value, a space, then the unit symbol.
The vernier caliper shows 22.6 mm
